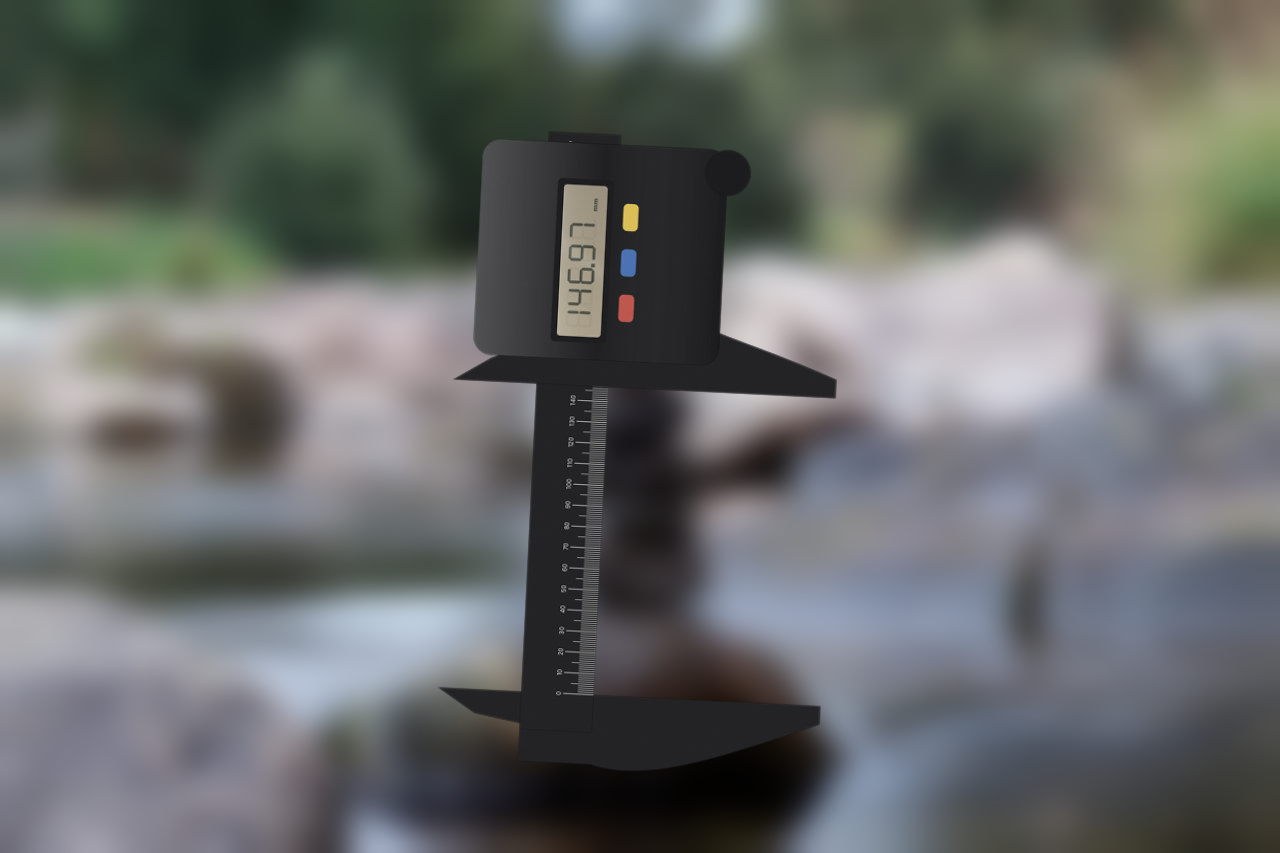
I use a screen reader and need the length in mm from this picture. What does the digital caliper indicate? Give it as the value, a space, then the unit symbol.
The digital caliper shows 146.97 mm
